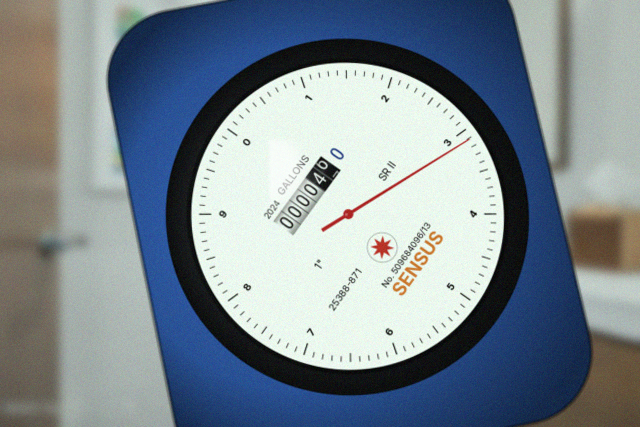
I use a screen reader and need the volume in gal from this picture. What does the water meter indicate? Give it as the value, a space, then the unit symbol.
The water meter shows 463.1 gal
